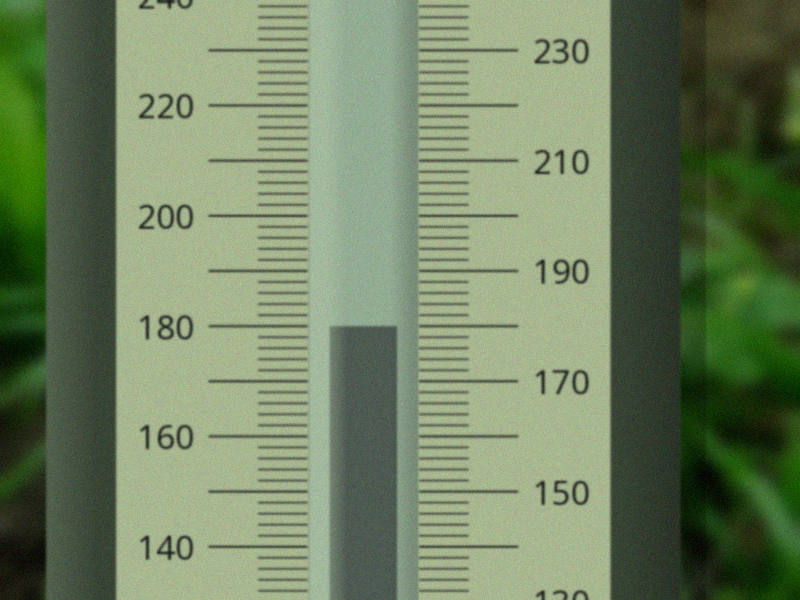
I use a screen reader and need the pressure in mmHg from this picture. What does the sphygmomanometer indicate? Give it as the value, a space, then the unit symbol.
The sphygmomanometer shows 180 mmHg
